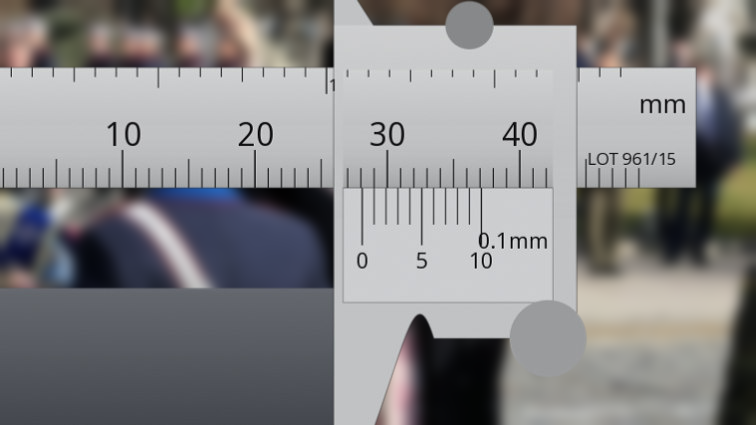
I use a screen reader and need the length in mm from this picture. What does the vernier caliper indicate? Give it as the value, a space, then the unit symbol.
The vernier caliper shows 28.1 mm
